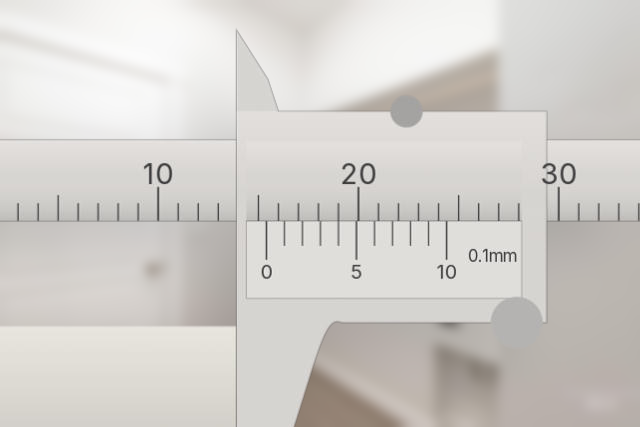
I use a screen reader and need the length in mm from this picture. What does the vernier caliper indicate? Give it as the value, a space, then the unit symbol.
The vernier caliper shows 15.4 mm
